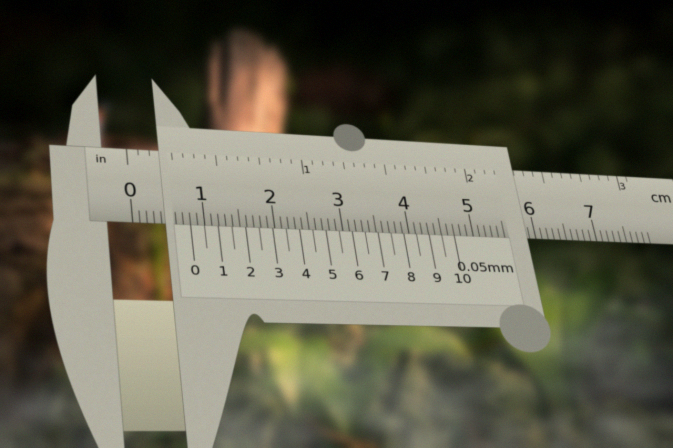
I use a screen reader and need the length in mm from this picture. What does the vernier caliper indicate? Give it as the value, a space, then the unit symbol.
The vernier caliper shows 8.0 mm
